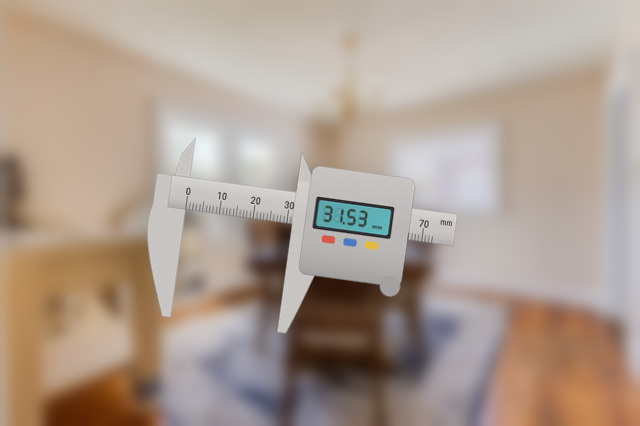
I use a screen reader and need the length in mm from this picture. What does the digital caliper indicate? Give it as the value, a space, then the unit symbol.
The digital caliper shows 31.53 mm
